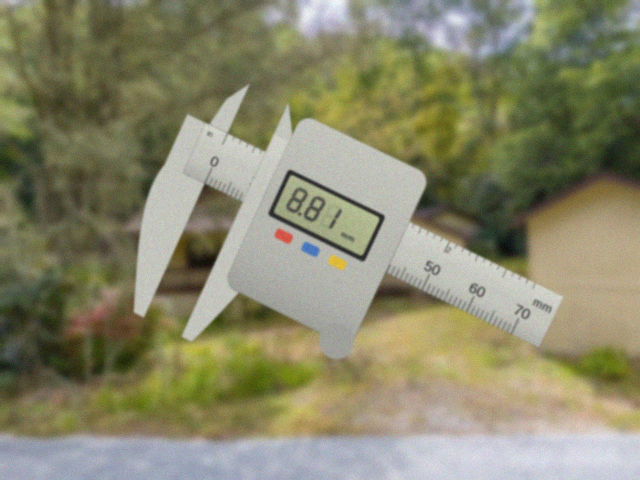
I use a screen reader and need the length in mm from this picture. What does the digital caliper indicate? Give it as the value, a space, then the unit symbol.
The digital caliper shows 8.81 mm
